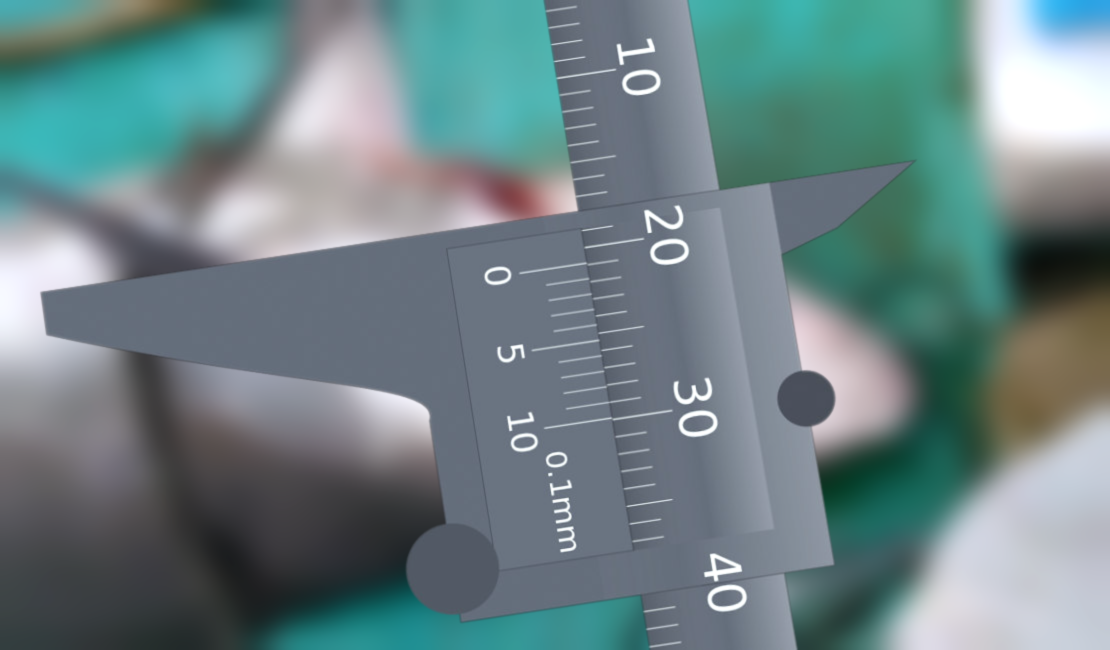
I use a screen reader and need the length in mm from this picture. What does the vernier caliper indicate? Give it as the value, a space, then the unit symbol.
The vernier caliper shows 20.9 mm
